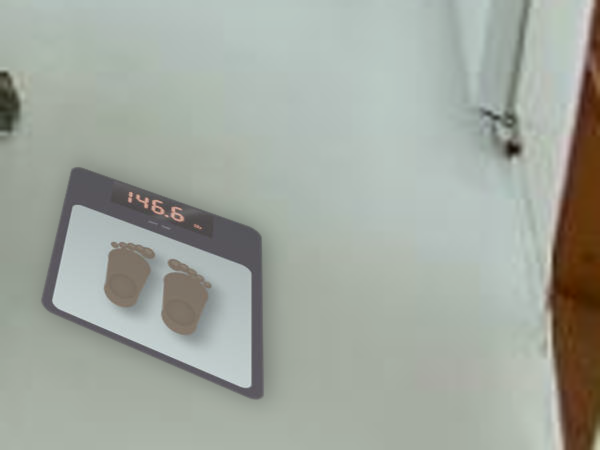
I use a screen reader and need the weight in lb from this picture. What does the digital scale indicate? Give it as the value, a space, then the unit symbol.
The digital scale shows 146.6 lb
